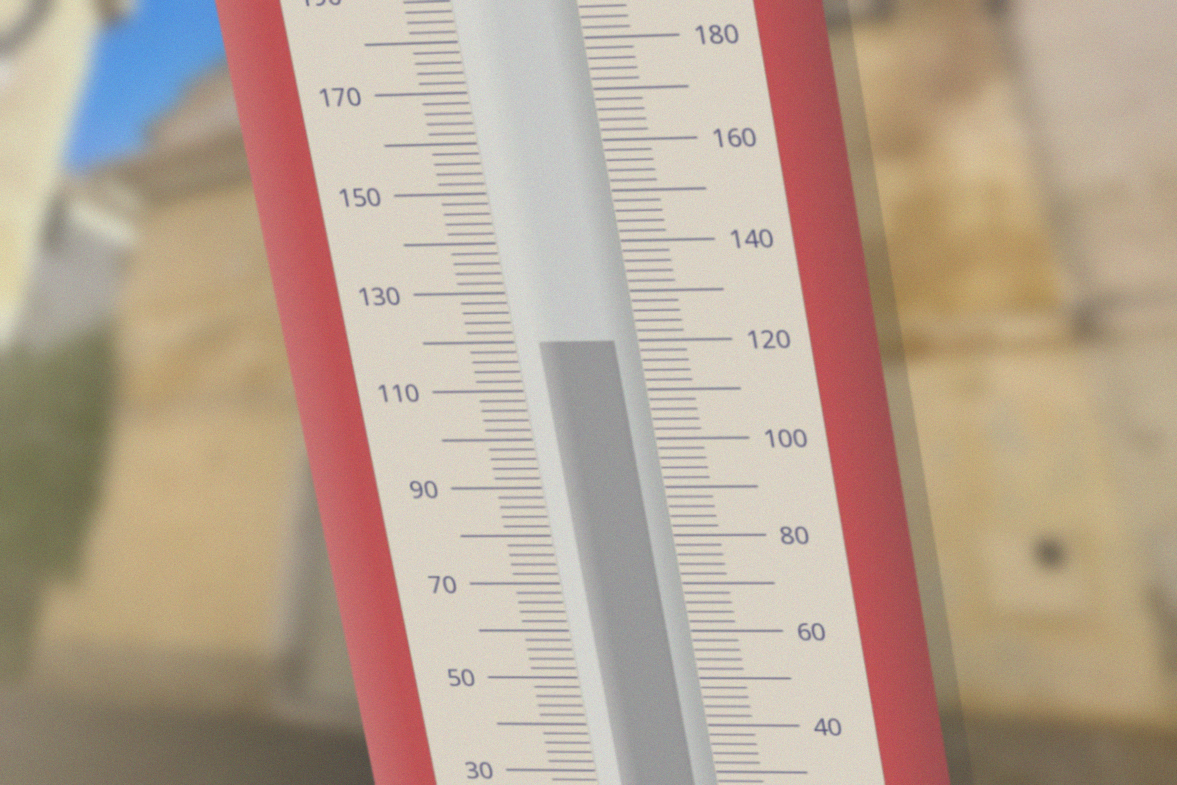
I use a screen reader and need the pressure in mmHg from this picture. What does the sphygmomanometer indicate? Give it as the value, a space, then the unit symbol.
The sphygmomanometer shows 120 mmHg
